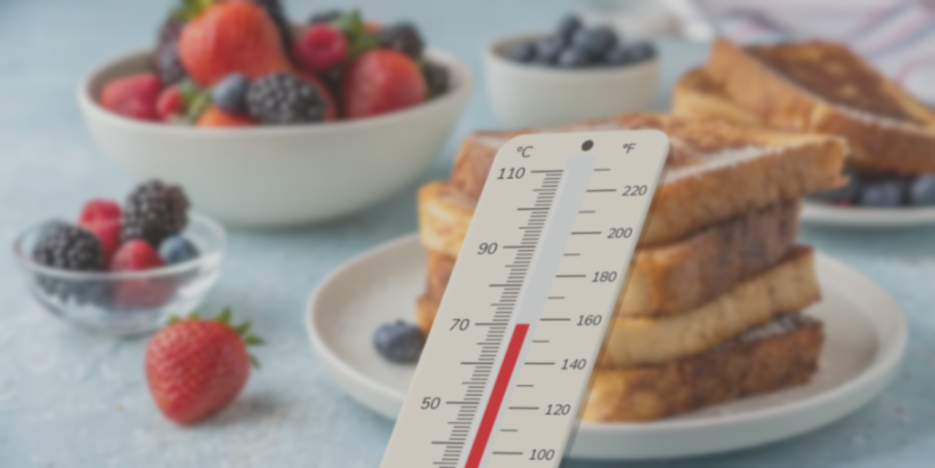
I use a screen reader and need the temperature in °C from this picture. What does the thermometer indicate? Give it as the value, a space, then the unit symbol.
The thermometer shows 70 °C
